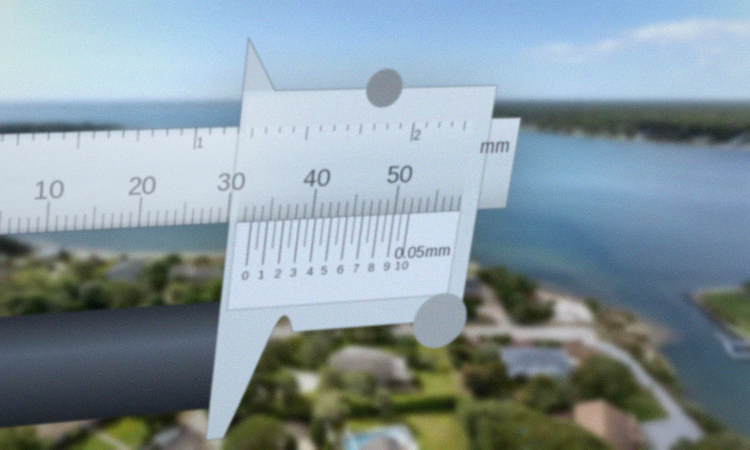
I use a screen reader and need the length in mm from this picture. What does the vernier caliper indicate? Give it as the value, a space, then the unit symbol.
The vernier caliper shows 32.8 mm
